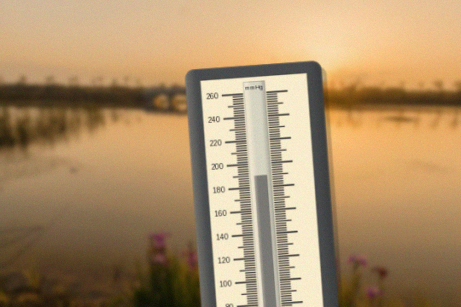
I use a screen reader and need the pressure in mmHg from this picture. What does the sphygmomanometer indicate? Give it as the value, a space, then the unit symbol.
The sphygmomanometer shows 190 mmHg
